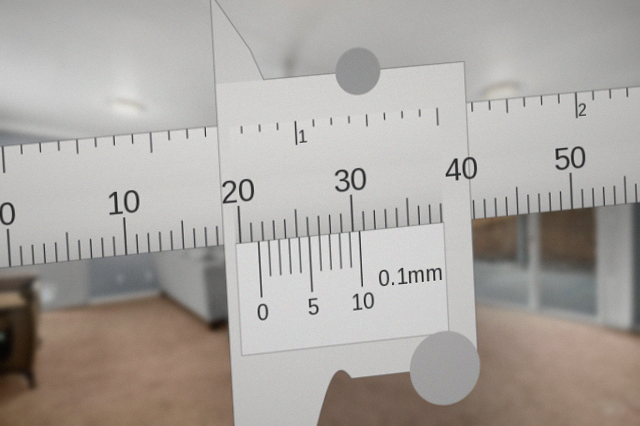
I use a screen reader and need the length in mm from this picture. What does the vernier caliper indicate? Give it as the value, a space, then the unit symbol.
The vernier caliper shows 21.6 mm
